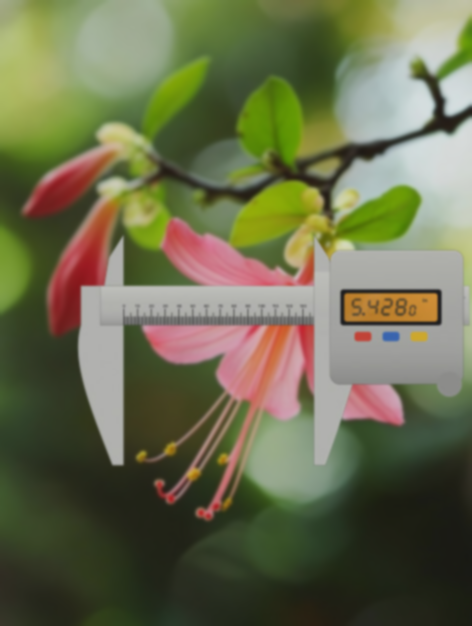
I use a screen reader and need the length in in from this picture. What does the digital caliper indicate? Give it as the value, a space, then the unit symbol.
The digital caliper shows 5.4280 in
